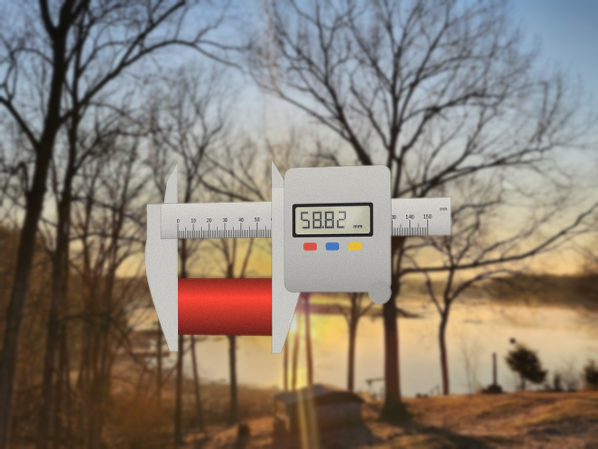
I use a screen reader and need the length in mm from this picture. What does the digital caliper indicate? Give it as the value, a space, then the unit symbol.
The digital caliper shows 58.82 mm
